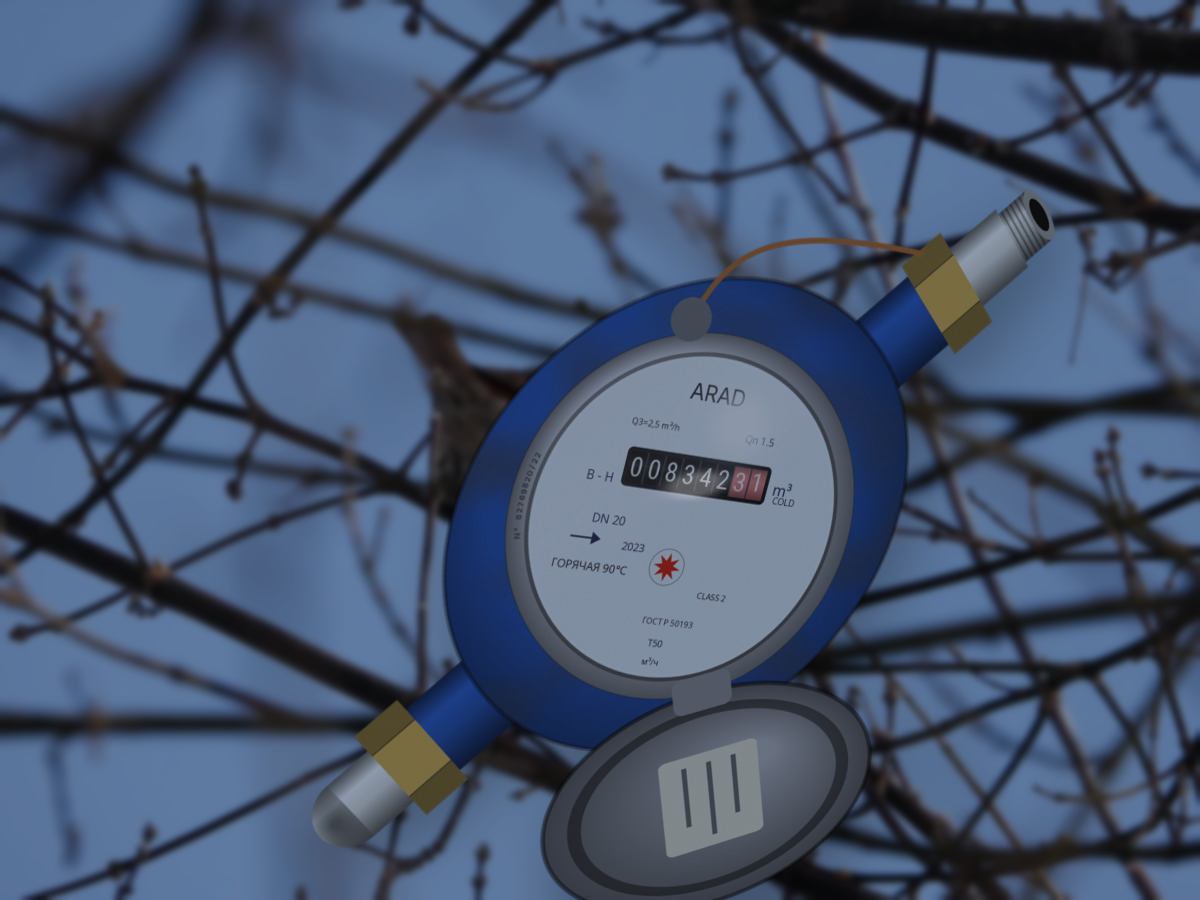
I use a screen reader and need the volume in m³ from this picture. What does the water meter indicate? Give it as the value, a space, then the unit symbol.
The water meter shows 8342.31 m³
